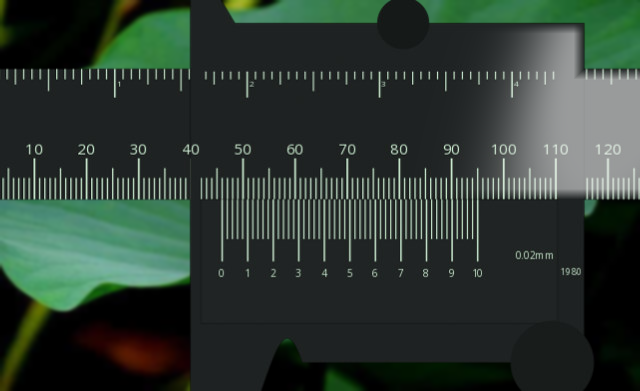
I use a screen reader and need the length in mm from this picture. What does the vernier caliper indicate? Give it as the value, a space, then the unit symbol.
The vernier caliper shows 46.0 mm
